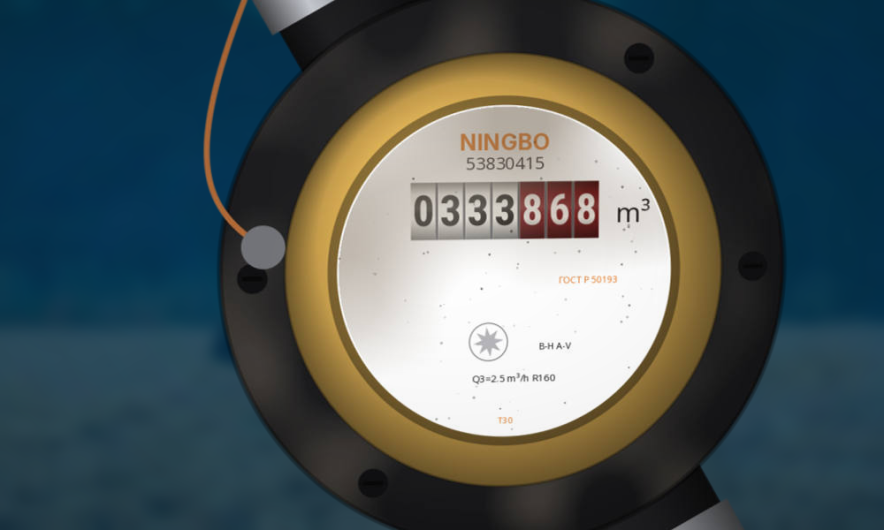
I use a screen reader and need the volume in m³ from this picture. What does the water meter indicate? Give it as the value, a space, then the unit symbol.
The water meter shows 333.868 m³
